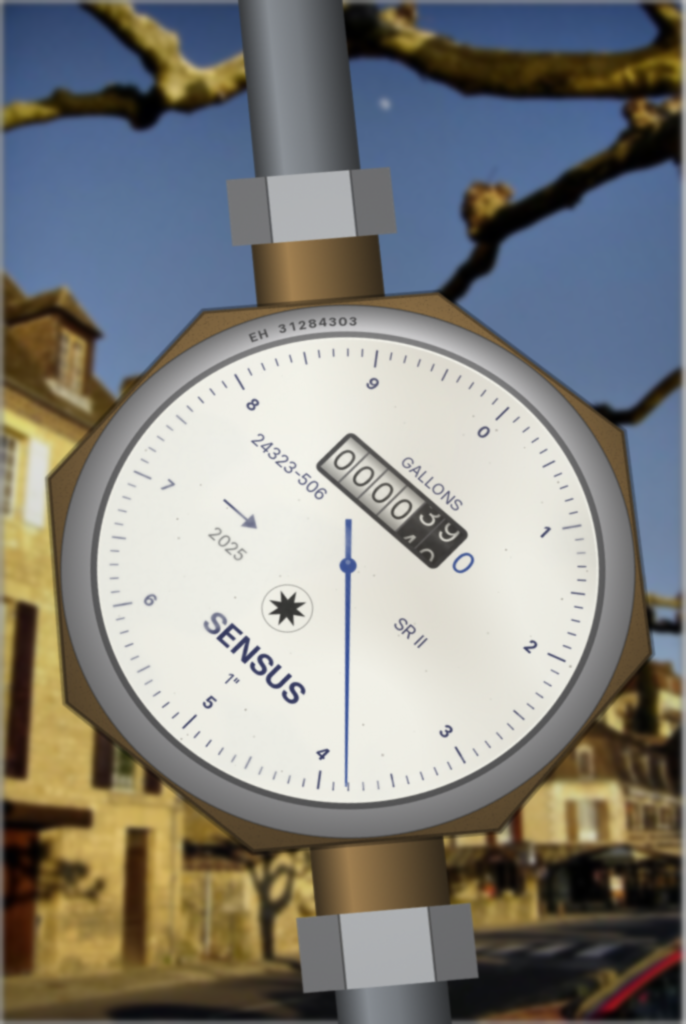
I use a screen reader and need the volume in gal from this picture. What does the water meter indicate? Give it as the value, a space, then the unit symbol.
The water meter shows 393.8 gal
